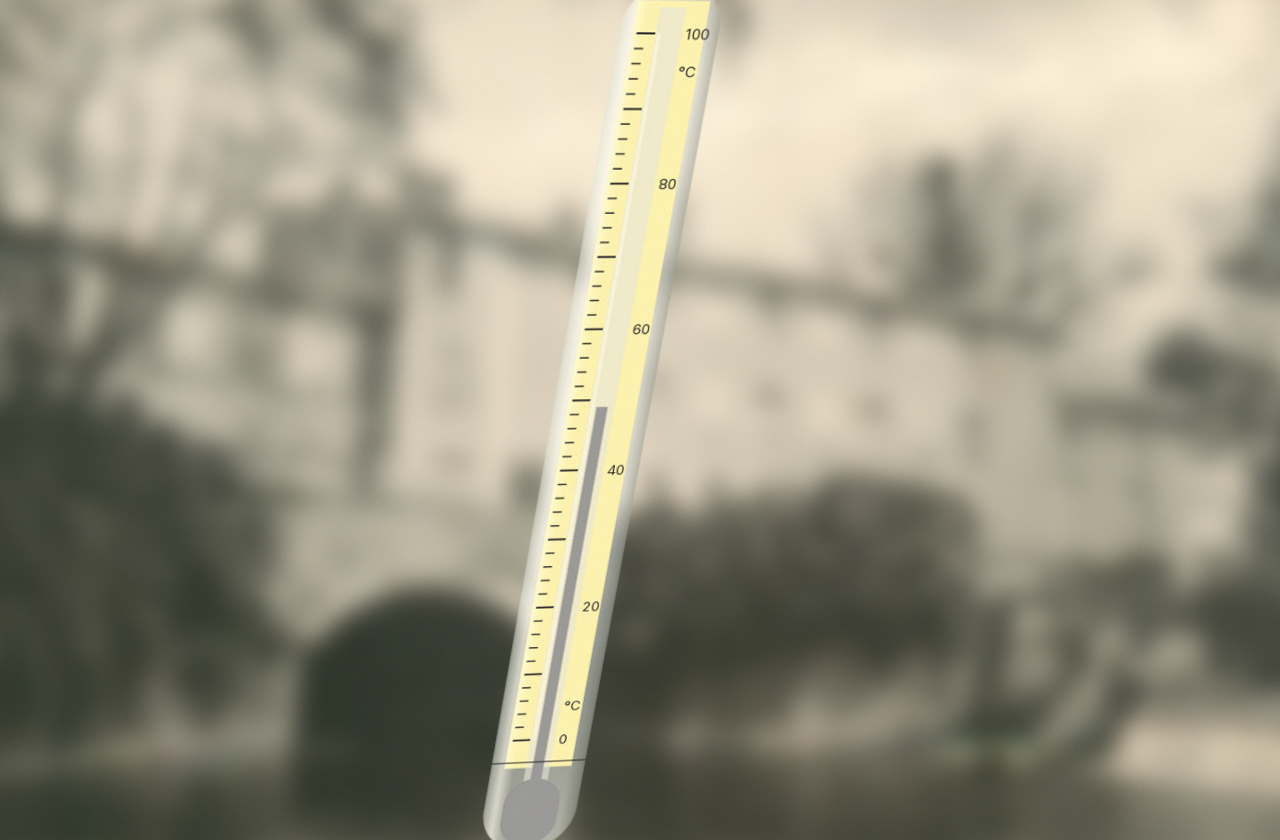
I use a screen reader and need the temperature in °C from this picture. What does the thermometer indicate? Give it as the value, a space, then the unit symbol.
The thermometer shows 49 °C
